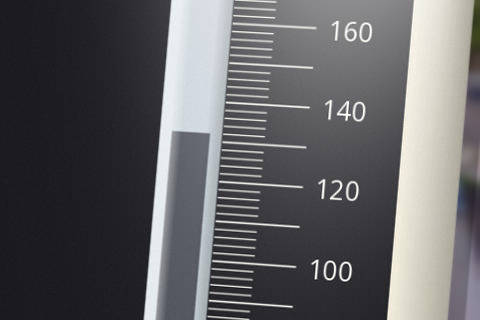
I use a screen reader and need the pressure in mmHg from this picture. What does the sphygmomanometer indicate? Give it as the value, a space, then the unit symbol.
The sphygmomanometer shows 132 mmHg
